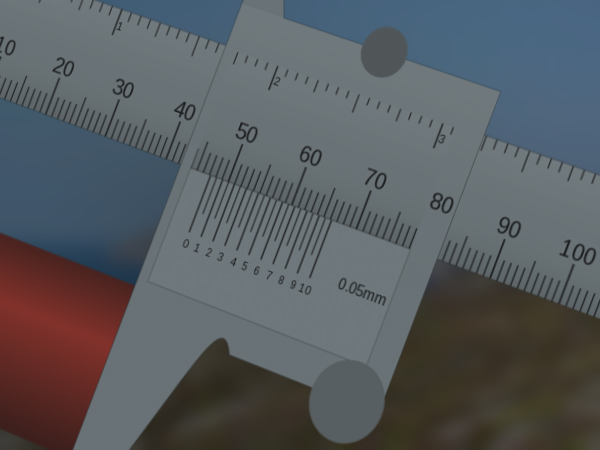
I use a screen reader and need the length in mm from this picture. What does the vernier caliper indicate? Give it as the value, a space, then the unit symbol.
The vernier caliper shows 47.2 mm
